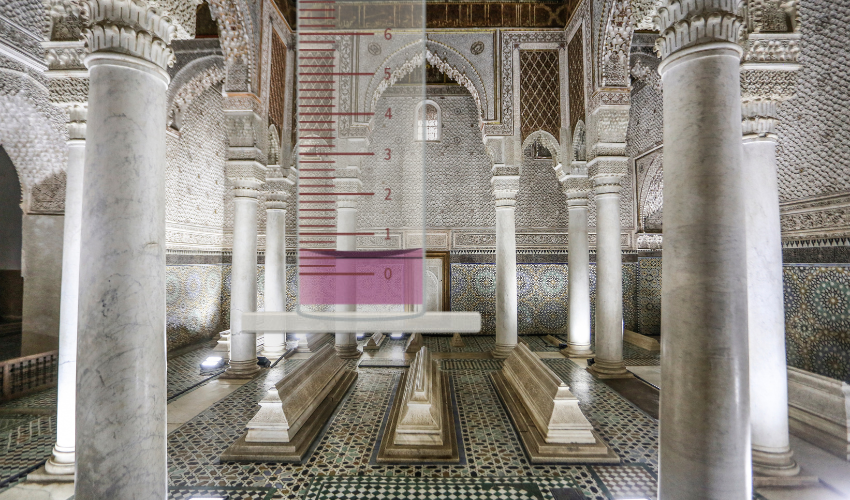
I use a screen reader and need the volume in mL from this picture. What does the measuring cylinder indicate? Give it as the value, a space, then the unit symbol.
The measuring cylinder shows 0.4 mL
